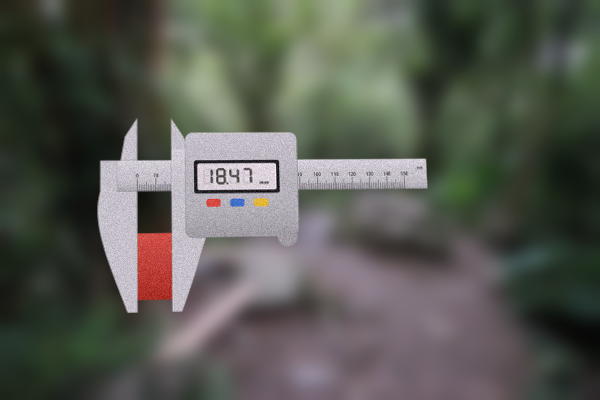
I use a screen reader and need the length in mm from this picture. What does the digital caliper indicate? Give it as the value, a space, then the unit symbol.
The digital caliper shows 18.47 mm
